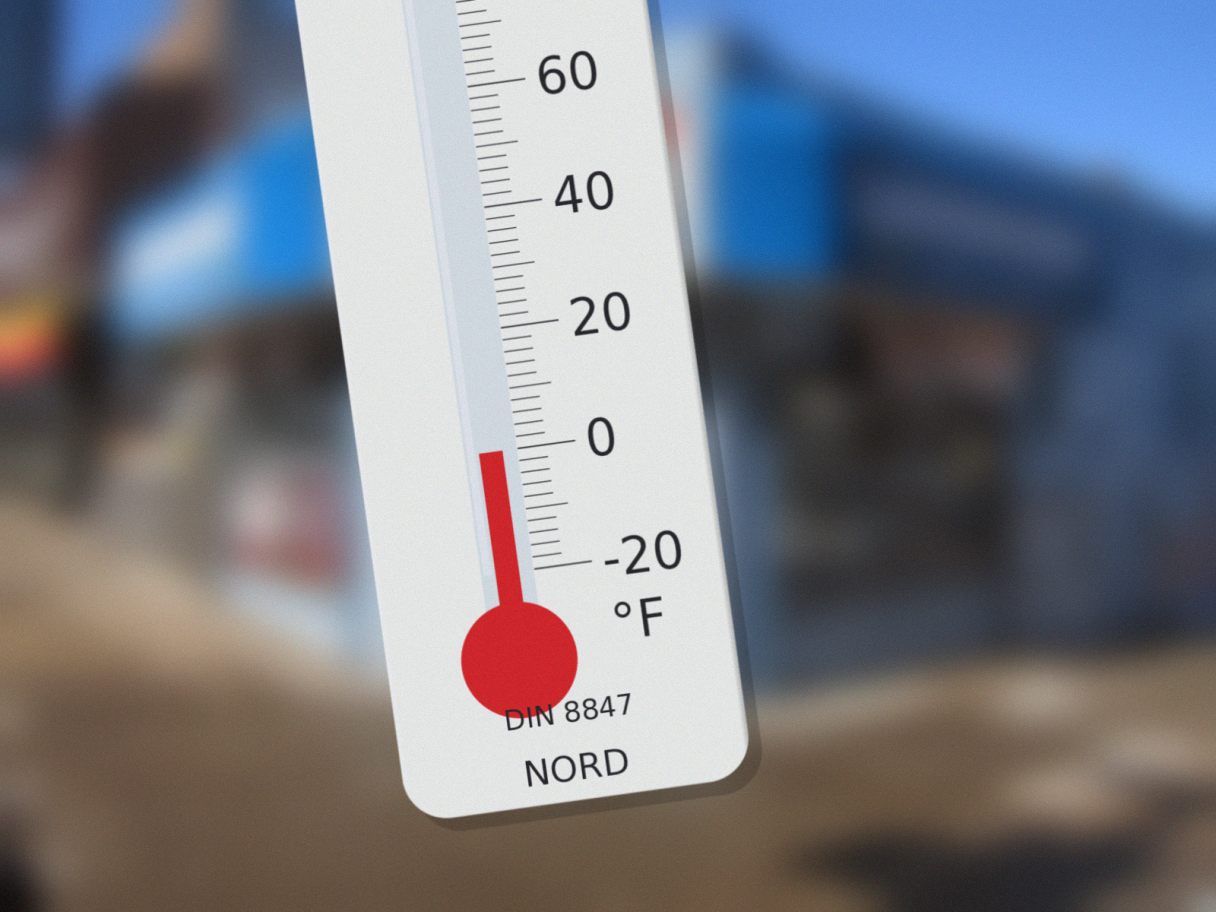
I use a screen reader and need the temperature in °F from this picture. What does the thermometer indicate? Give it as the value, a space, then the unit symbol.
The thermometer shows 0 °F
